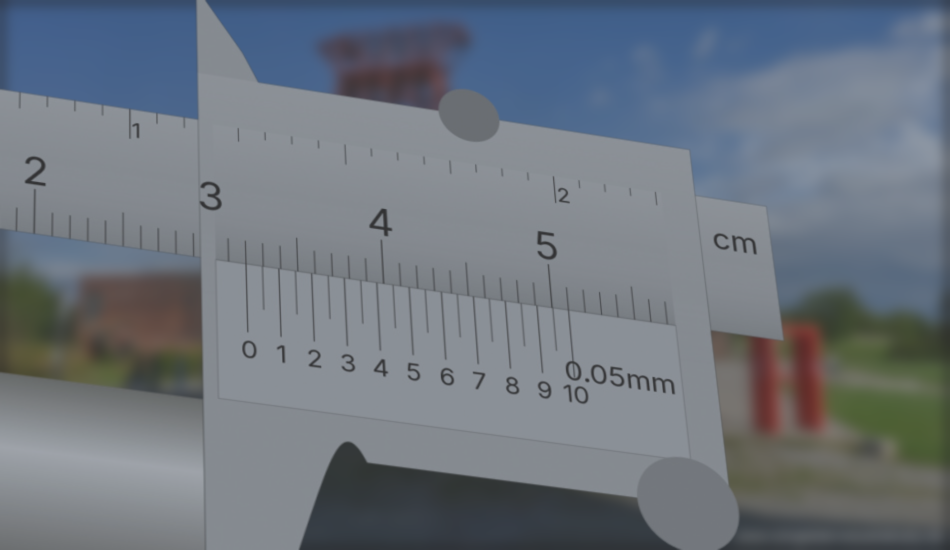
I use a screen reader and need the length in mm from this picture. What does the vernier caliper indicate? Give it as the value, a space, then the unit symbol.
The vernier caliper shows 32.0 mm
